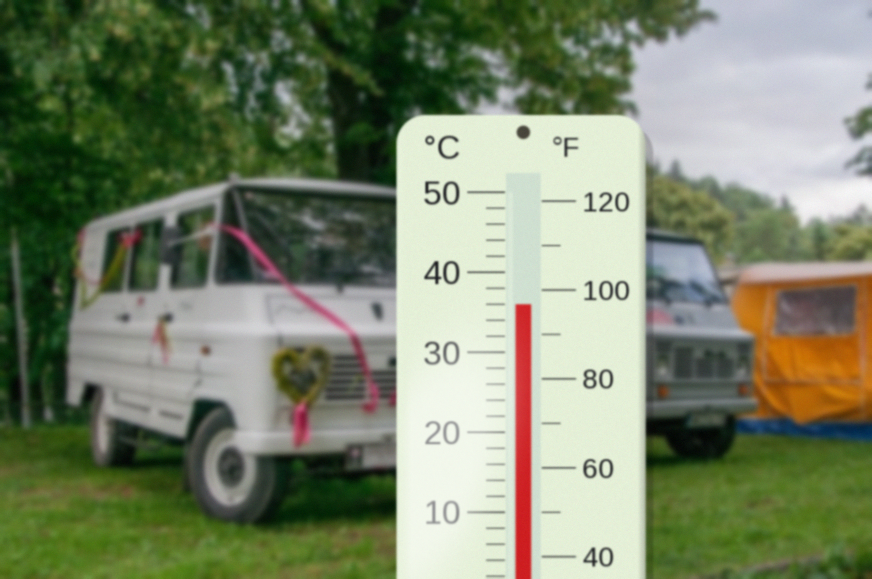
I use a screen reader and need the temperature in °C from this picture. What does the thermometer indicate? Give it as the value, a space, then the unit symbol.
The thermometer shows 36 °C
